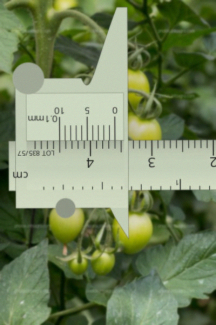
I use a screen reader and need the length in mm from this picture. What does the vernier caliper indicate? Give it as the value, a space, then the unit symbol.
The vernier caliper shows 36.0 mm
